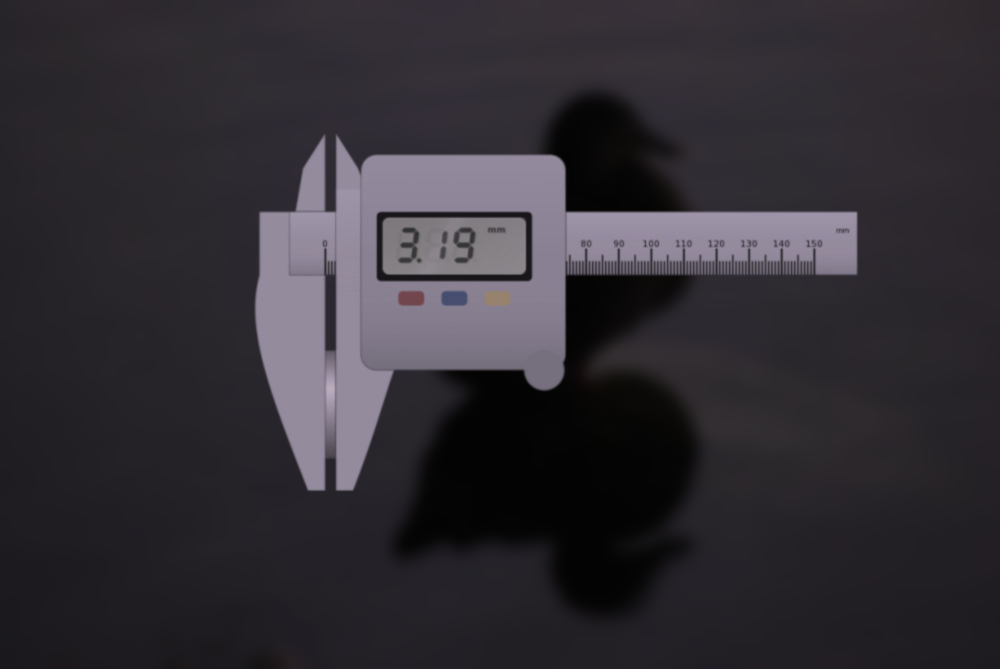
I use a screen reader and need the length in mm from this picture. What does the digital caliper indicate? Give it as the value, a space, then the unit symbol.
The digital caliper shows 3.19 mm
